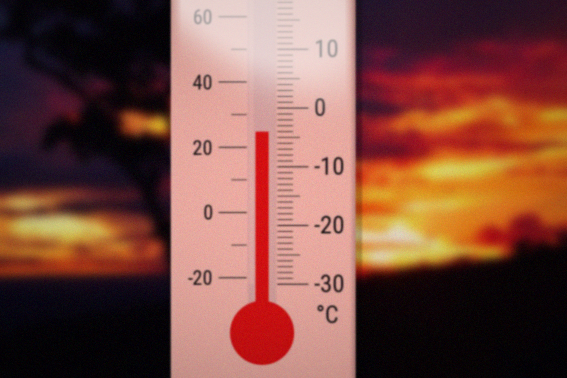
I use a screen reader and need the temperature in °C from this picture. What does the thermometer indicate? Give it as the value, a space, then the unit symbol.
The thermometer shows -4 °C
